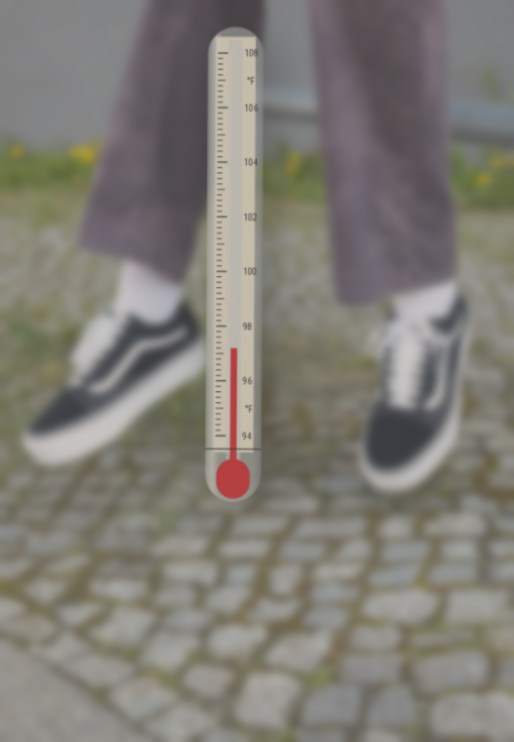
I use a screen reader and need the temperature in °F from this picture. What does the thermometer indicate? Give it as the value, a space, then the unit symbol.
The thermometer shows 97.2 °F
